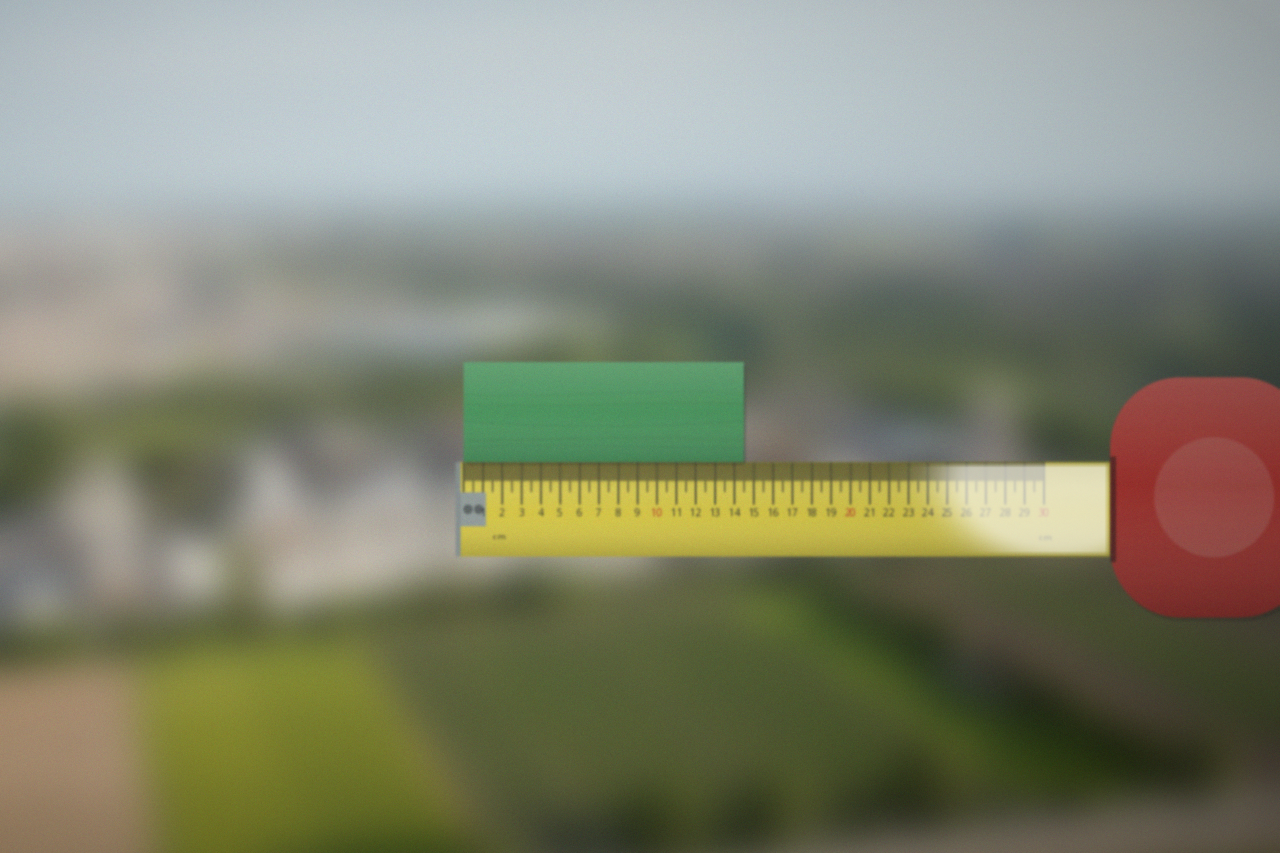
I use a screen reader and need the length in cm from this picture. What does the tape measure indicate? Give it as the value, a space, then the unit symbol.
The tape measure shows 14.5 cm
